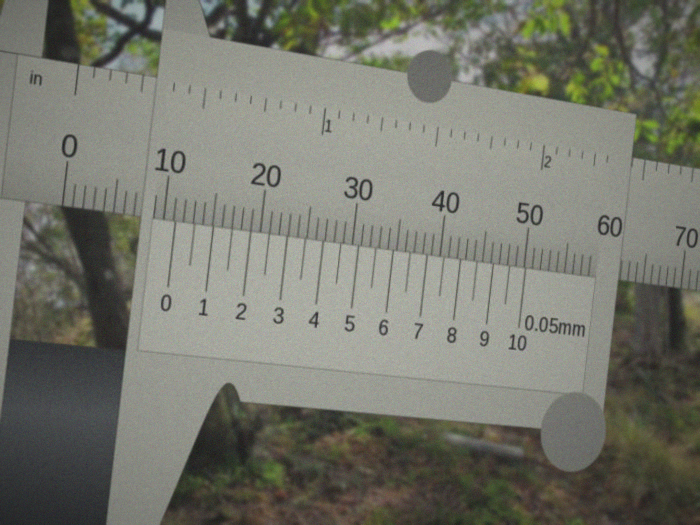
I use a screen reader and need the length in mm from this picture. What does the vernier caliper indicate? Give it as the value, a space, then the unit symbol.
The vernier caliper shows 11.2 mm
